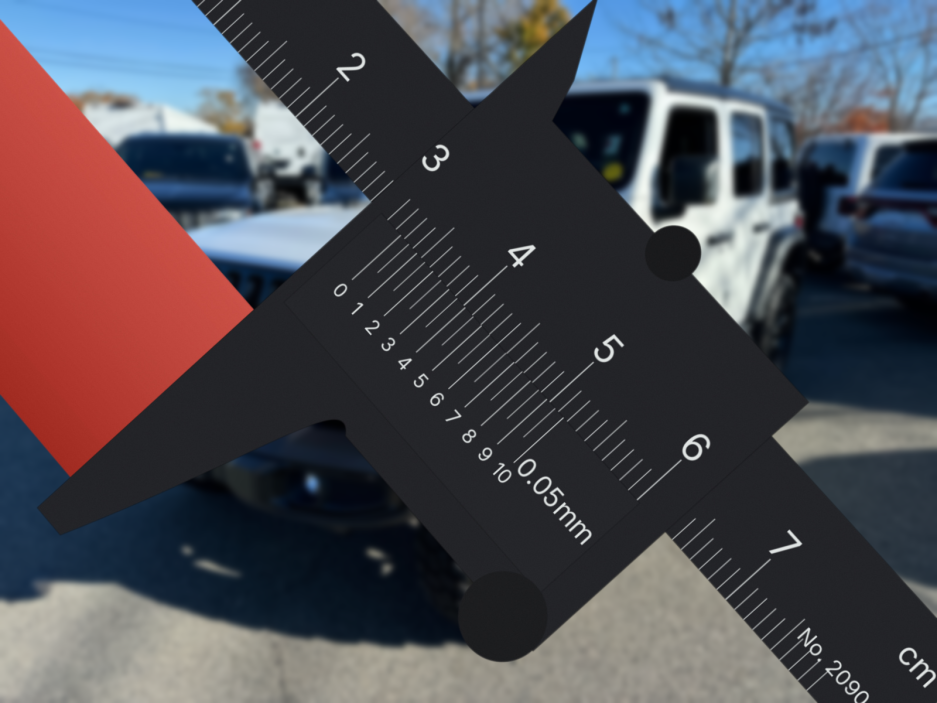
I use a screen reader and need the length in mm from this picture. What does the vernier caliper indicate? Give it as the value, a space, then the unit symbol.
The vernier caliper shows 32.6 mm
